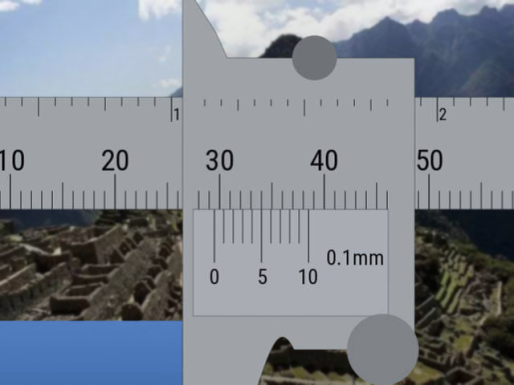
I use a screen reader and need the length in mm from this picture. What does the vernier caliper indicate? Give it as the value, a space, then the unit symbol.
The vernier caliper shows 29.5 mm
